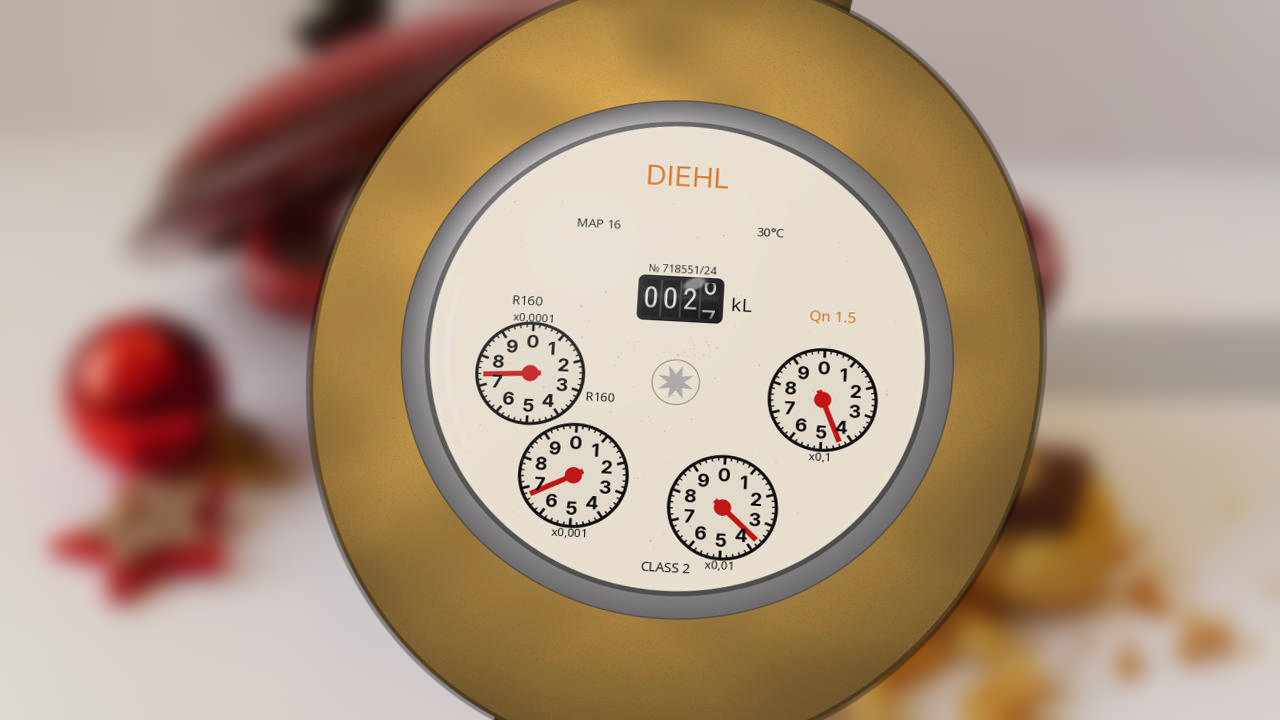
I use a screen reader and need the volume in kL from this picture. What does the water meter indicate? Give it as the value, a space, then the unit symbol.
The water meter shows 26.4367 kL
